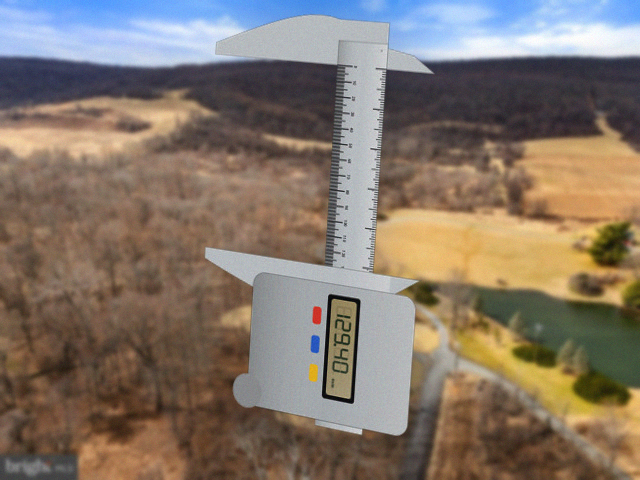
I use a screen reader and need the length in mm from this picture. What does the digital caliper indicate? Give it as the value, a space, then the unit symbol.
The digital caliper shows 129.40 mm
